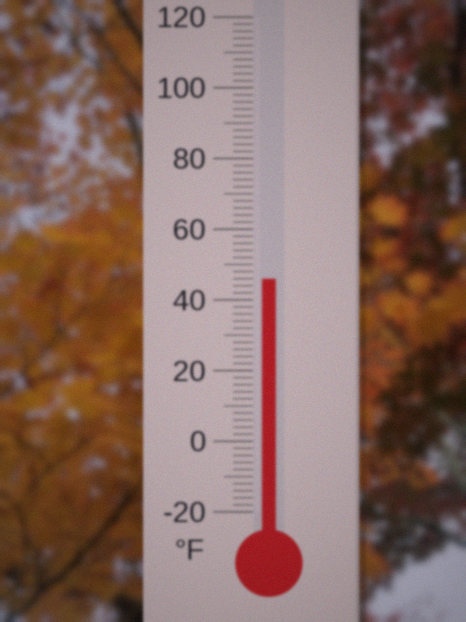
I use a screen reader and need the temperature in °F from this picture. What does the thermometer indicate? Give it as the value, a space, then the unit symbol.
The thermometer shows 46 °F
